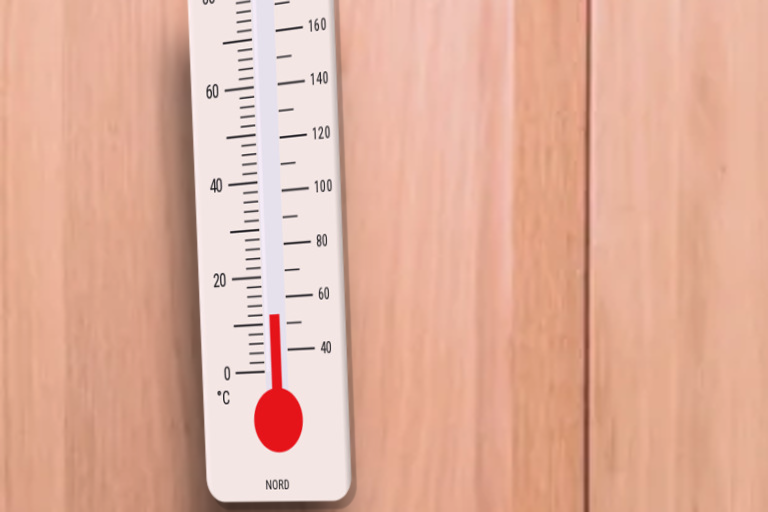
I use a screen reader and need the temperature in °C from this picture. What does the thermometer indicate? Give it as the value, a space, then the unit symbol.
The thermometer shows 12 °C
